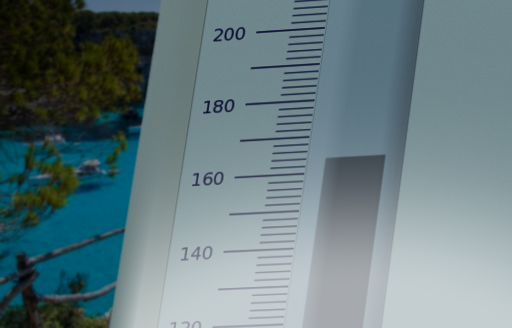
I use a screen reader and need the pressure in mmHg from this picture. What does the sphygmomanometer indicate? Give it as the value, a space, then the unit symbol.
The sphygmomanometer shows 164 mmHg
